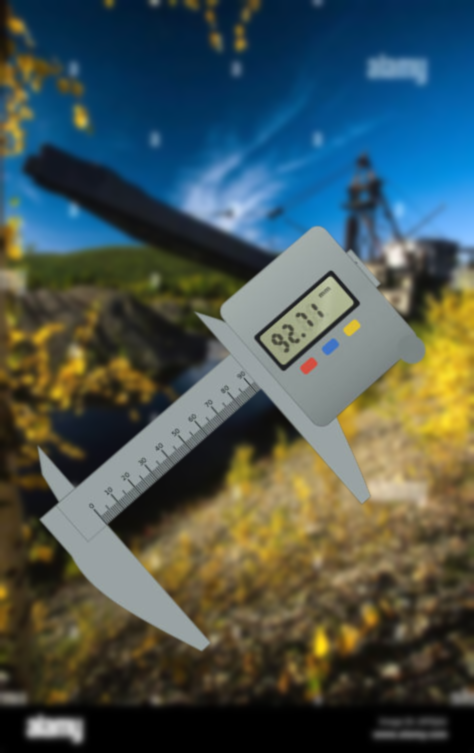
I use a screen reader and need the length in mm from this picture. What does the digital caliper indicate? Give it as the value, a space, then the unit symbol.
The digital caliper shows 92.71 mm
